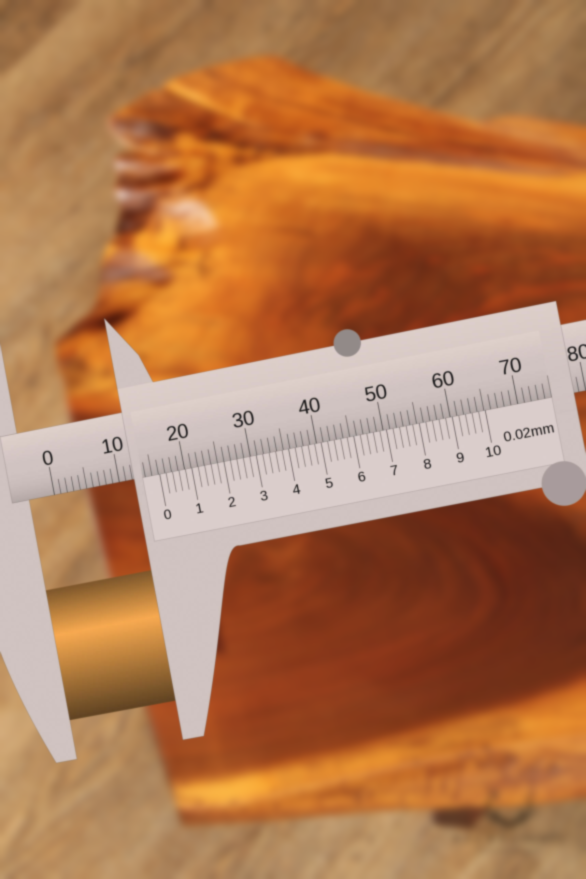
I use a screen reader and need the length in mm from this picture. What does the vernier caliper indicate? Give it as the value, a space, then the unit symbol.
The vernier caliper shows 16.2 mm
